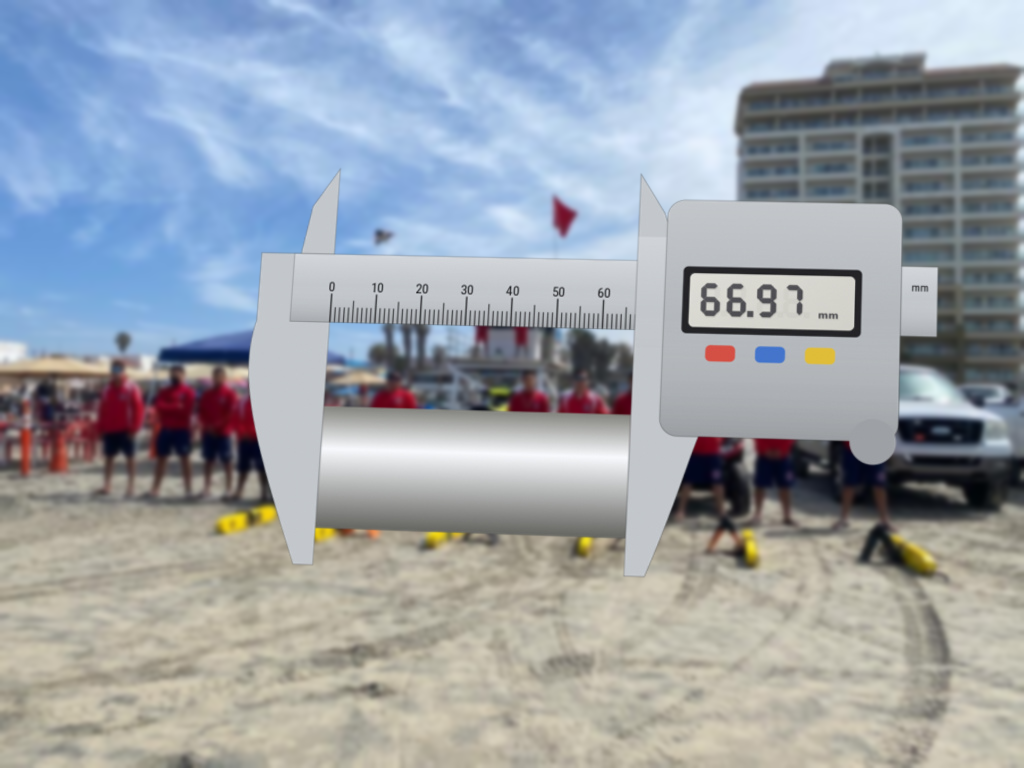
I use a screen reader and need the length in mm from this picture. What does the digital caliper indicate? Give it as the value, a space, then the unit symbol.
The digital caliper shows 66.97 mm
